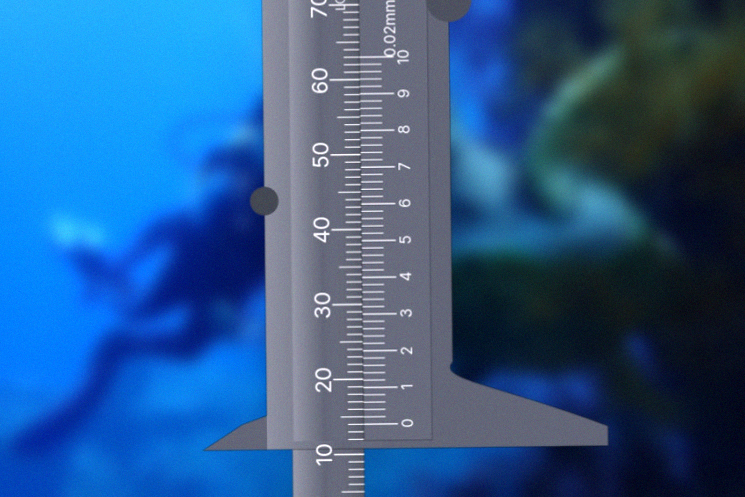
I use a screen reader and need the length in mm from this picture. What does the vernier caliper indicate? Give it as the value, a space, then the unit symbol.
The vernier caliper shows 14.0 mm
